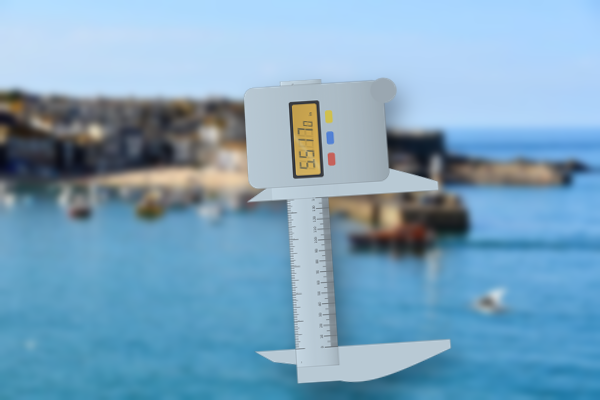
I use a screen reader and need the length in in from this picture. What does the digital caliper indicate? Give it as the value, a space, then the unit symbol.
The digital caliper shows 5.5170 in
